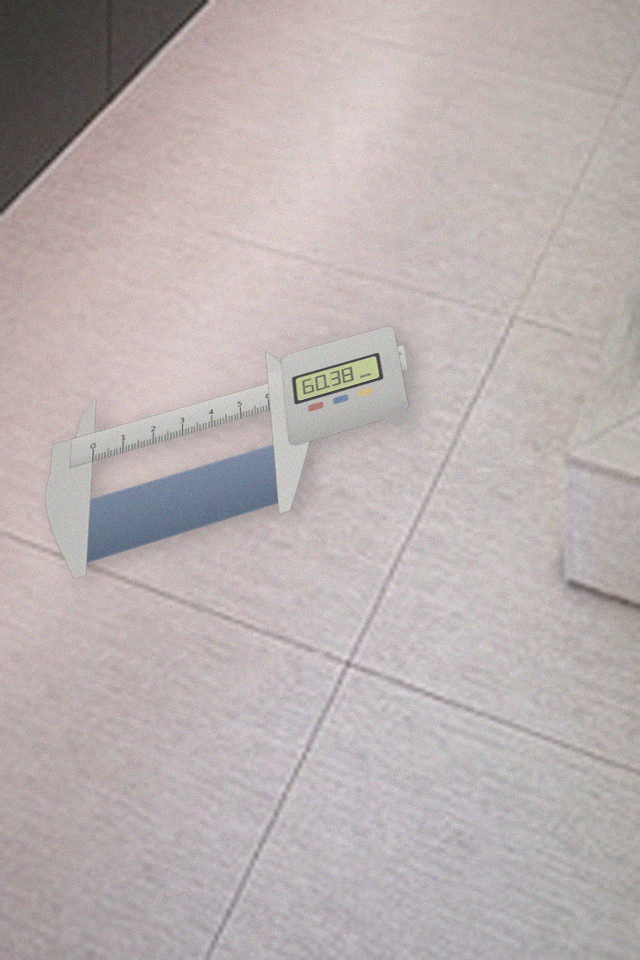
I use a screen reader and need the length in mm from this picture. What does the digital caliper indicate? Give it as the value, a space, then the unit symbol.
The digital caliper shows 60.38 mm
